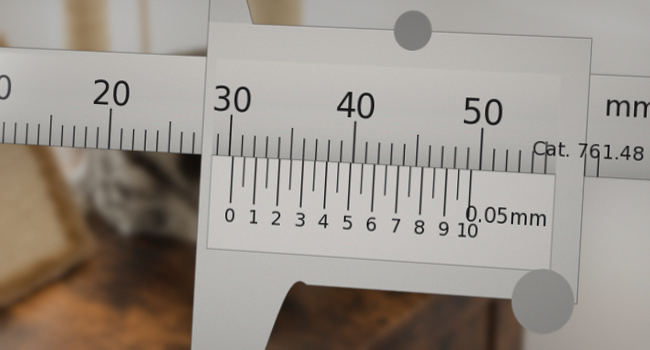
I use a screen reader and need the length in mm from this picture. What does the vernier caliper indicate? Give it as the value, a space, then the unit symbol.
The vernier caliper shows 30.3 mm
